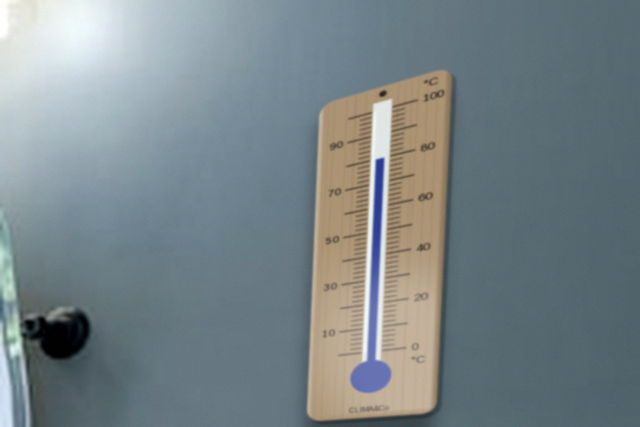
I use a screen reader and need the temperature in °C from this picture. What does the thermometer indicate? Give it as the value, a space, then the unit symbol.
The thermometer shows 80 °C
